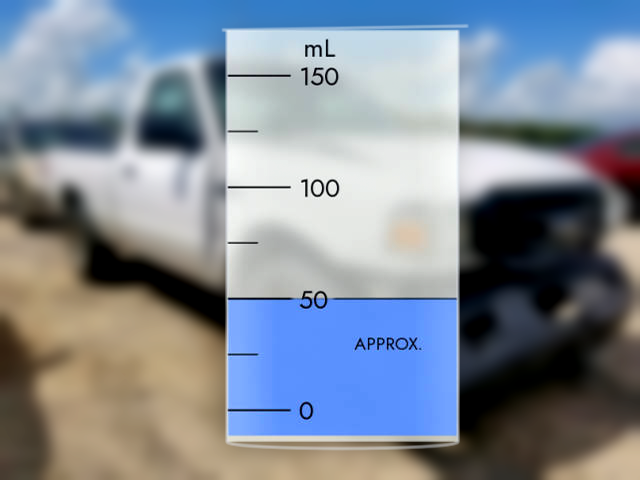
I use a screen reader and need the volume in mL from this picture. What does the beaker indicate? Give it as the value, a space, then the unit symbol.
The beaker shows 50 mL
